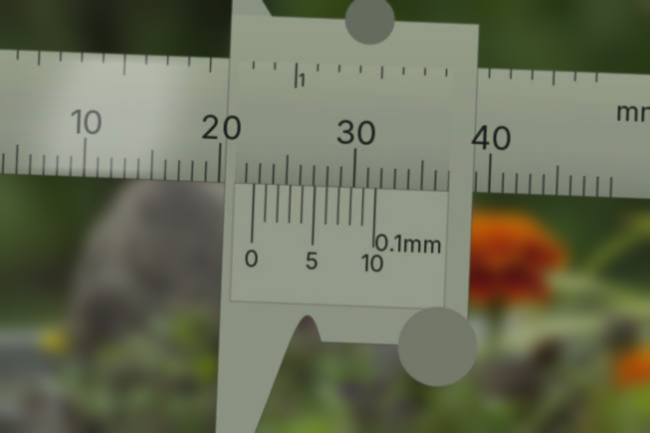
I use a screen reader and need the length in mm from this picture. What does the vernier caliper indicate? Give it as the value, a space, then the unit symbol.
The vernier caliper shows 22.6 mm
